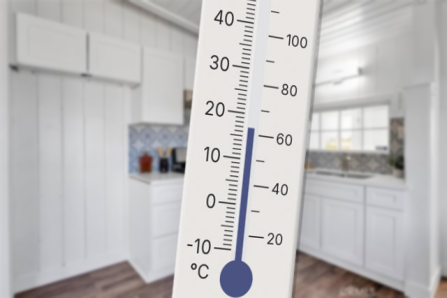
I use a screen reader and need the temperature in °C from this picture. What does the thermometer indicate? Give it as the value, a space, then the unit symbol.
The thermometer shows 17 °C
